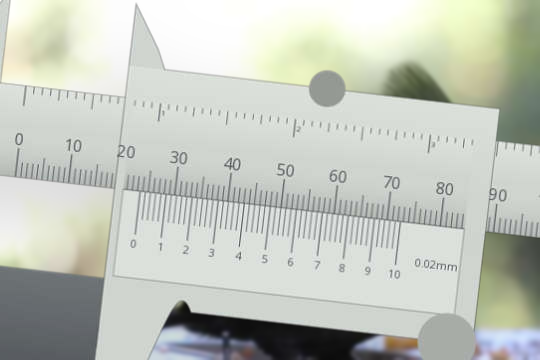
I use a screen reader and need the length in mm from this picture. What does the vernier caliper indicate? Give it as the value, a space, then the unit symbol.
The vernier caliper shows 23.5 mm
